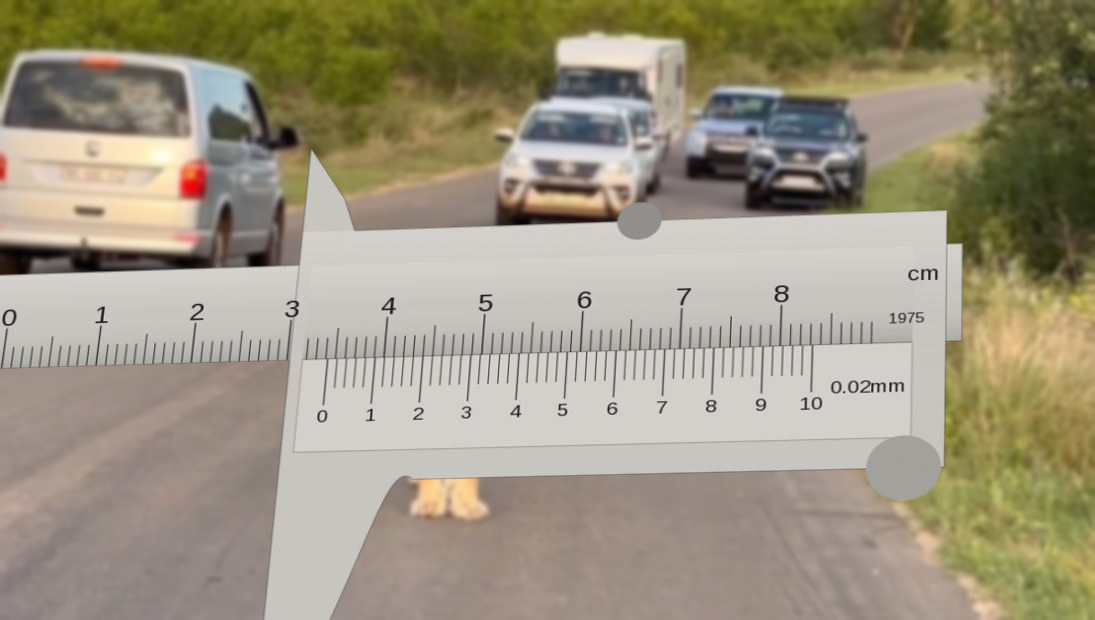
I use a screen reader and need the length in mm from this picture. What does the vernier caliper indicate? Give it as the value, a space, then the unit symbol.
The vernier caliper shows 34.2 mm
